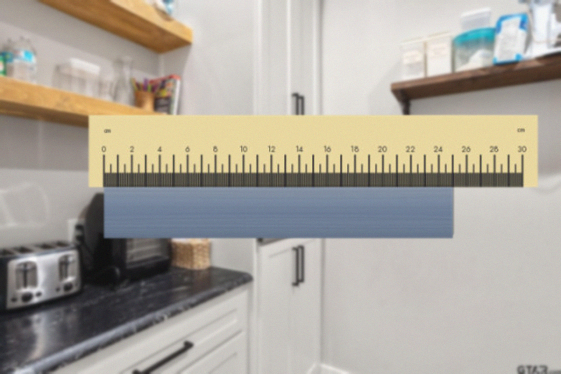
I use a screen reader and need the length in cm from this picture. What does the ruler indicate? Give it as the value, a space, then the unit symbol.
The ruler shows 25 cm
